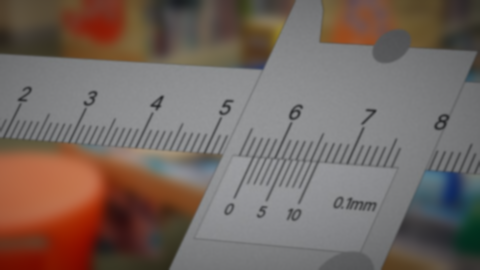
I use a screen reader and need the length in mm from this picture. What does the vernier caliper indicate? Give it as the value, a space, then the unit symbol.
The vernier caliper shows 57.0 mm
